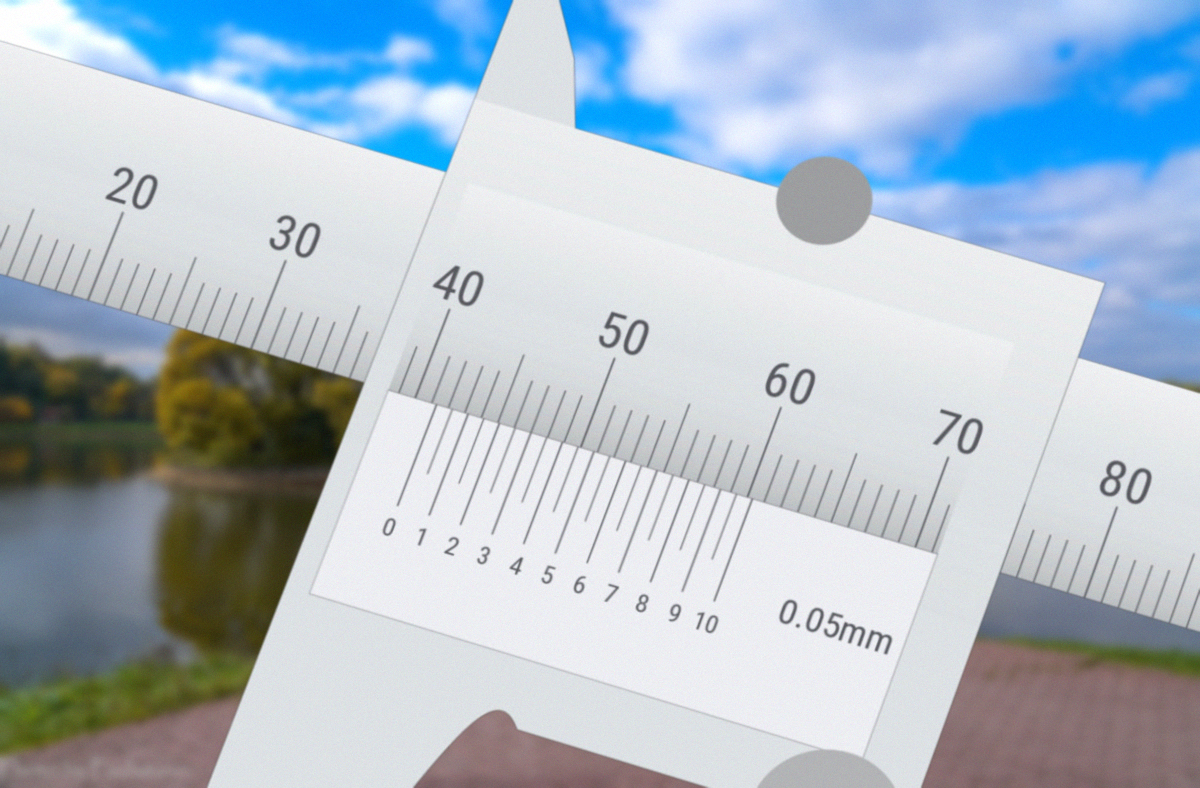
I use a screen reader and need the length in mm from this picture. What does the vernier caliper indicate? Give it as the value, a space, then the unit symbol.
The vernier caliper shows 41.3 mm
